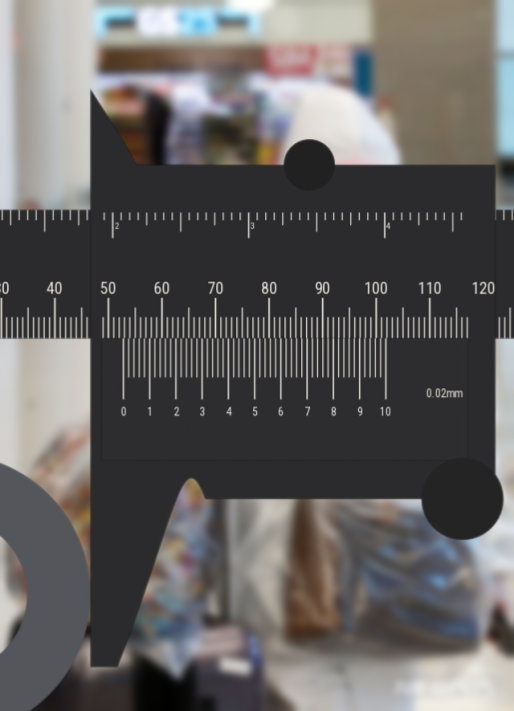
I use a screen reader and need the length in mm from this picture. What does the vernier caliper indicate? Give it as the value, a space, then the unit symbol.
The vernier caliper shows 52.8 mm
